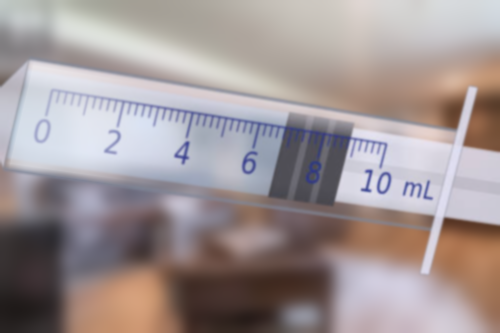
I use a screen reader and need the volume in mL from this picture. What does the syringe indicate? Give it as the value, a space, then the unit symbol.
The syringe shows 6.8 mL
